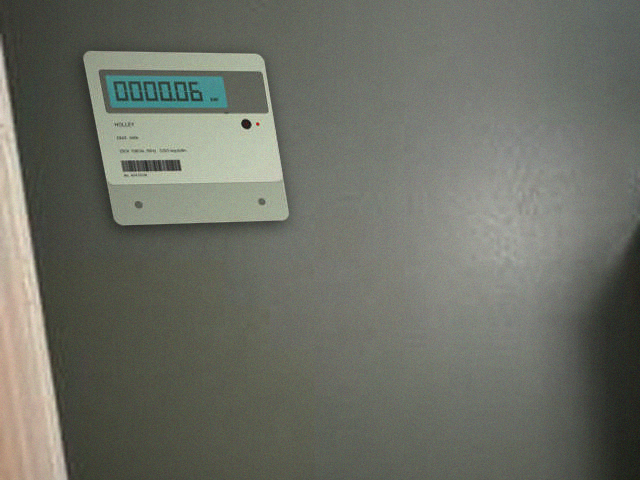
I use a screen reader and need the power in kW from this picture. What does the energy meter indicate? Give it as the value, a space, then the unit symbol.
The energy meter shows 0.06 kW
